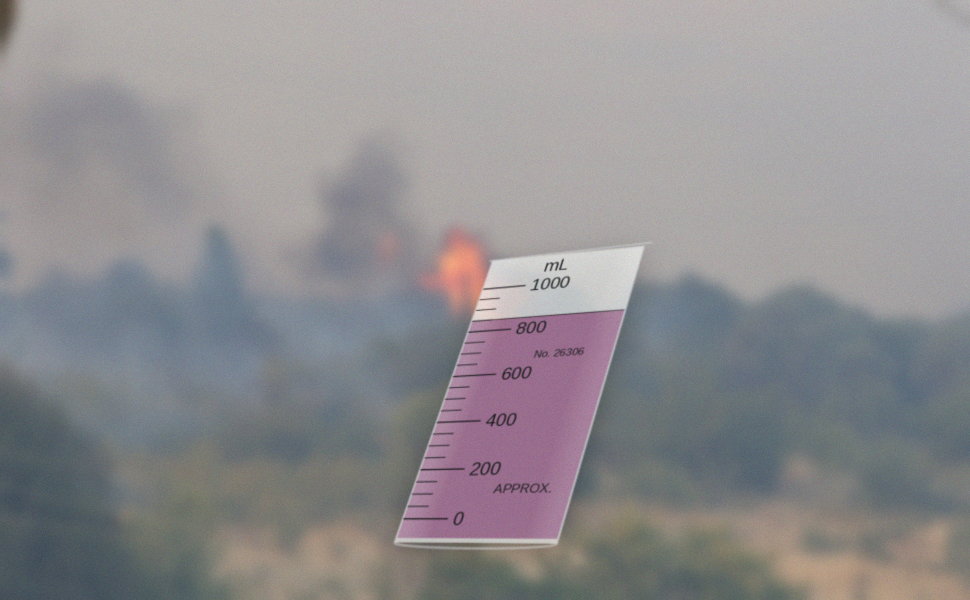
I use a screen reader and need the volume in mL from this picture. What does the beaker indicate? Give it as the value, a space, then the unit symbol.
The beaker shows 850 mL
